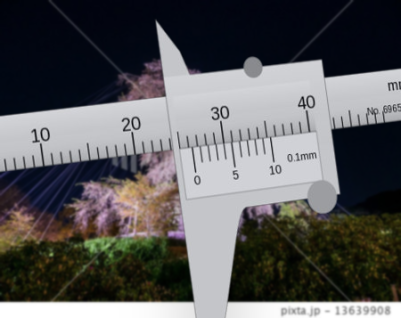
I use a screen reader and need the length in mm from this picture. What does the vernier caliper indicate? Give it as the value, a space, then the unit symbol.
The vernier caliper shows 26.4 mm
